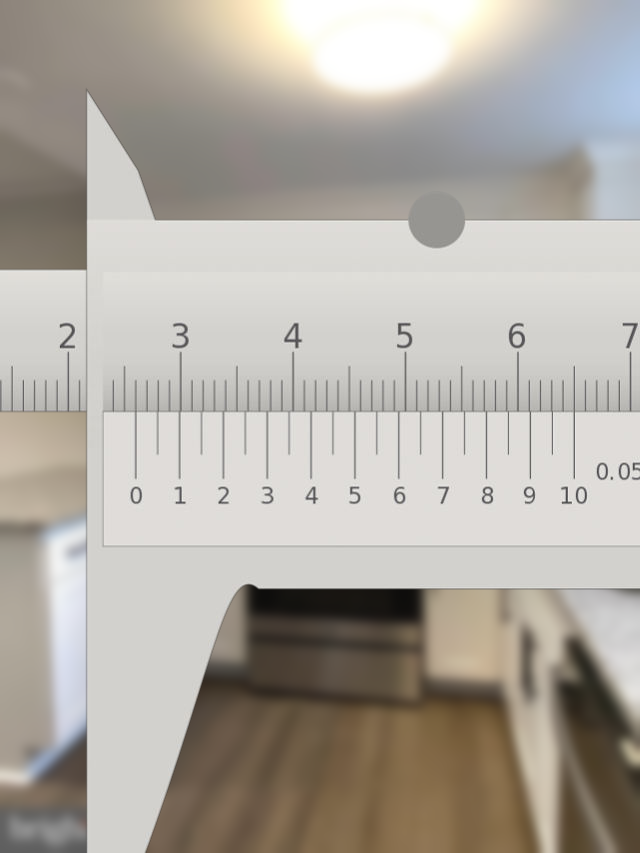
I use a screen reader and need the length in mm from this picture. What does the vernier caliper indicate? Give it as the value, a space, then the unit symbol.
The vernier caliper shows 26.0 mm
